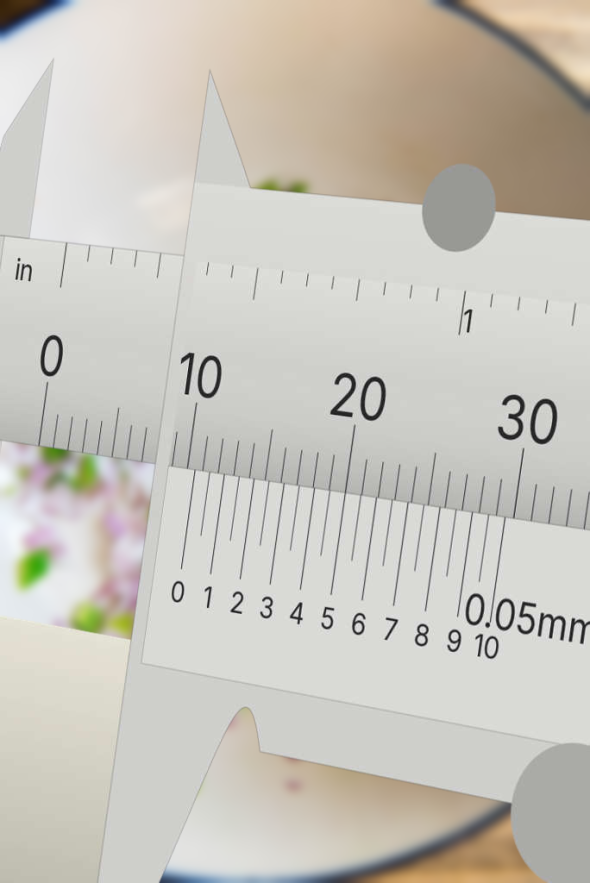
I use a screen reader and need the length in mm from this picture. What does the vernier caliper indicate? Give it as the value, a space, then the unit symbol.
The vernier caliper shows 10.5 mm
